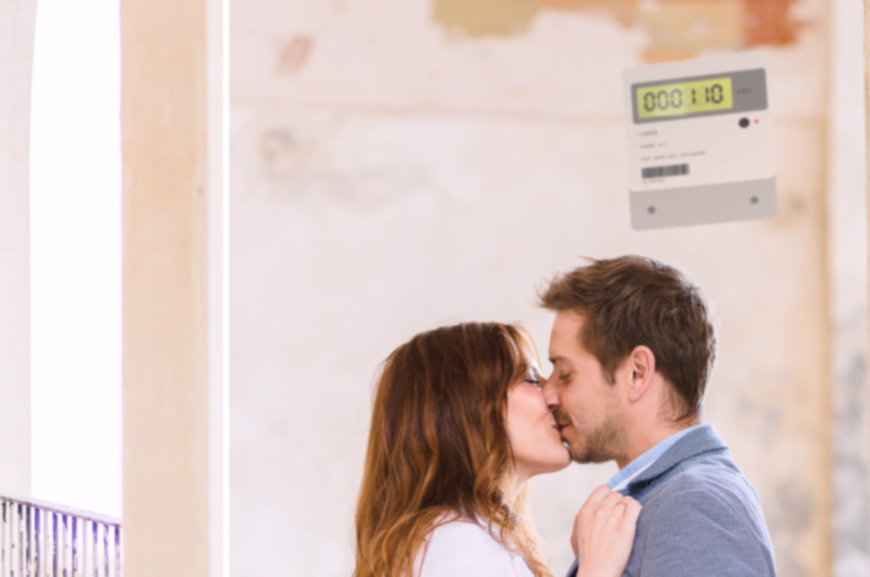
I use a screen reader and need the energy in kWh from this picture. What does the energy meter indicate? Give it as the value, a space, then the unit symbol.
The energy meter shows 110 kWh
